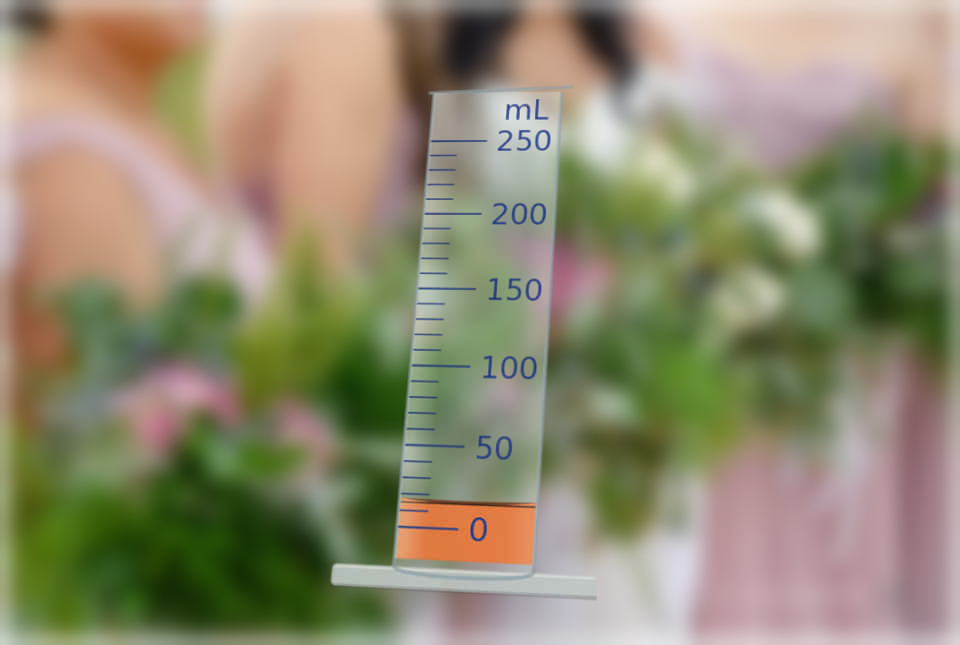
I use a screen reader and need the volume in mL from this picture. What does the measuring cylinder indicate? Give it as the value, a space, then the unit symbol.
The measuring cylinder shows 15 mL
